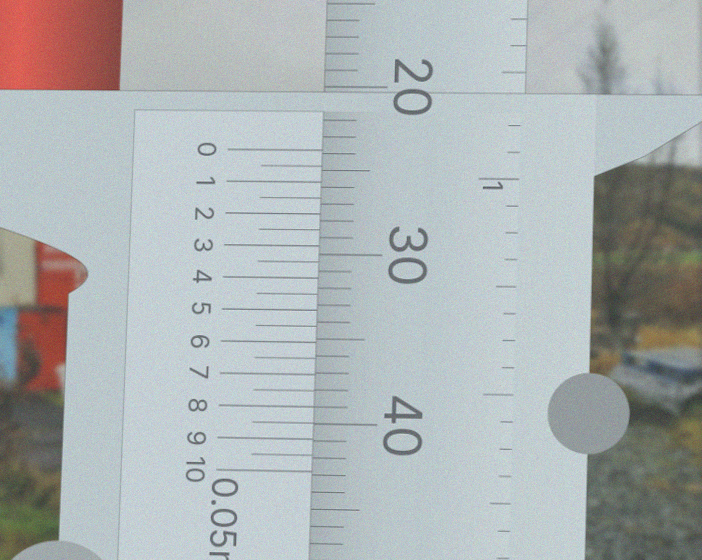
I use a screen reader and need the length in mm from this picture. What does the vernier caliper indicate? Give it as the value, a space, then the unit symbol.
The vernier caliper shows 23.8 mm
